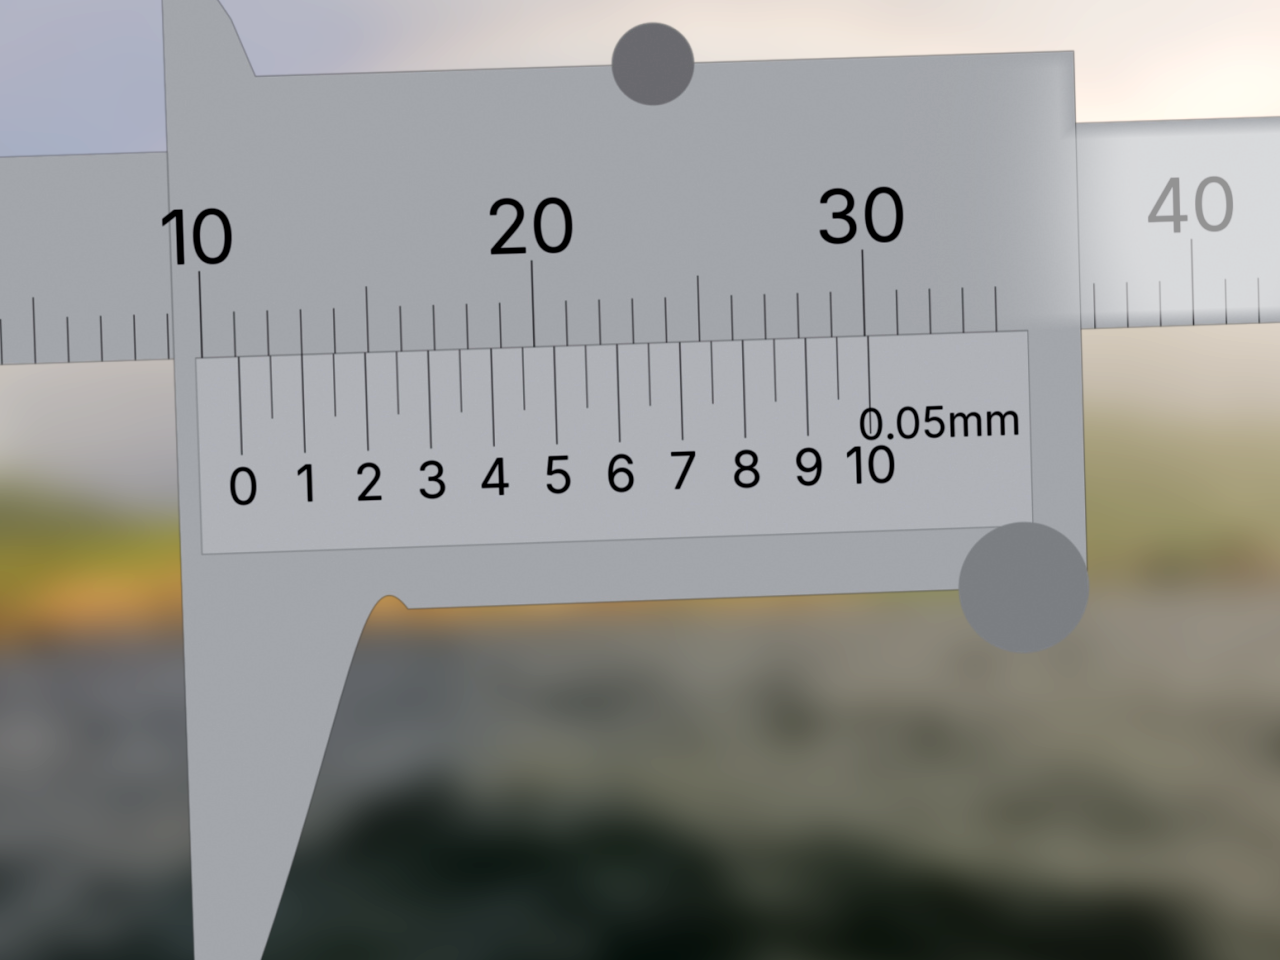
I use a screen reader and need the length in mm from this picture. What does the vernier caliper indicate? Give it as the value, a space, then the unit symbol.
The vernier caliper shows 11.10 mm
